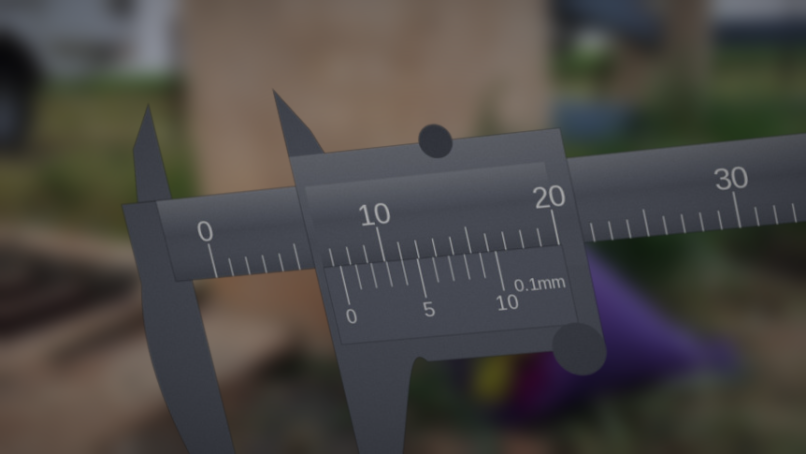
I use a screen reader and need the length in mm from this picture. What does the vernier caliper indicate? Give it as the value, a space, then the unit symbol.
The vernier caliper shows 7.4 mm
